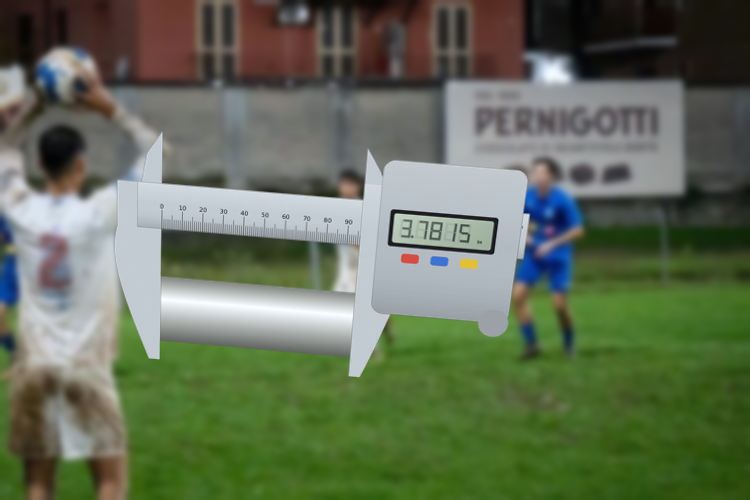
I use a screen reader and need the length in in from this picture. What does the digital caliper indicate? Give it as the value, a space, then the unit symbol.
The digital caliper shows 3.7815 in
